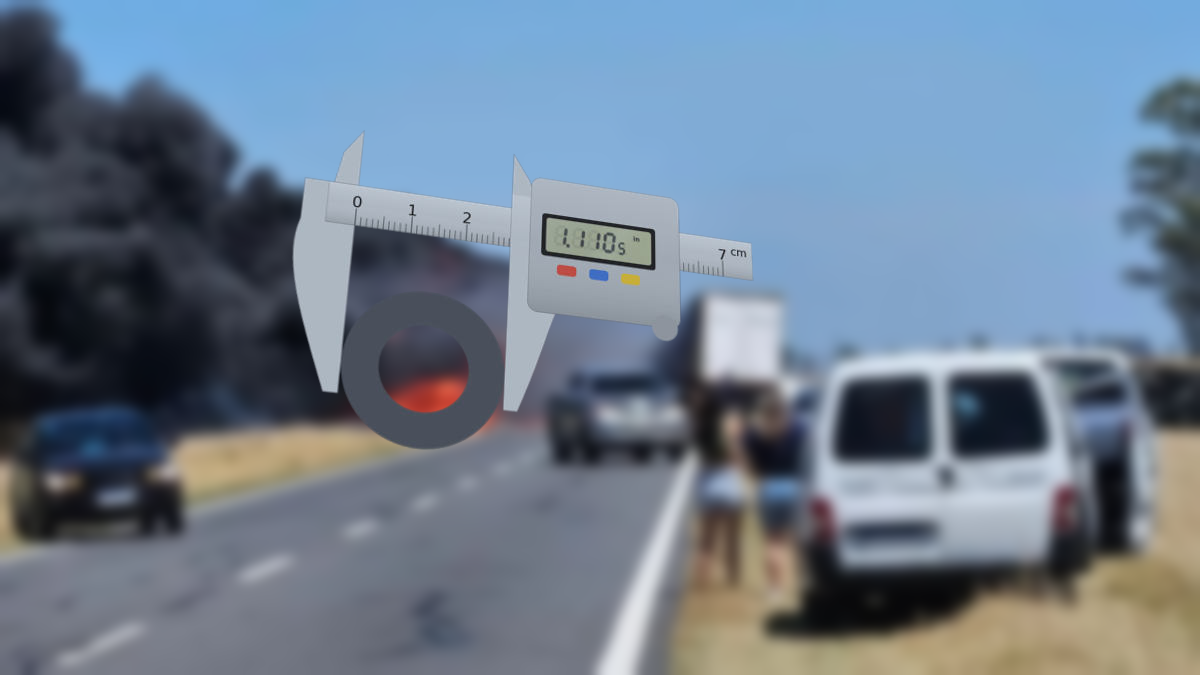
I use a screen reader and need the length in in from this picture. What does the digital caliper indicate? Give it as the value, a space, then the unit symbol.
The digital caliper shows 1.1105 in
